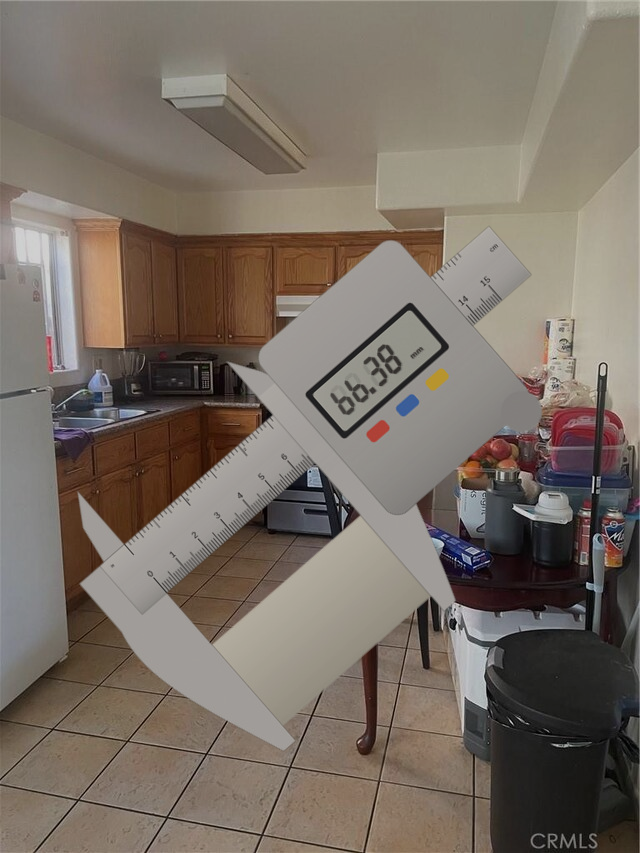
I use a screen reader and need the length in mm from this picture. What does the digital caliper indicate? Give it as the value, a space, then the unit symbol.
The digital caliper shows 66.38 mm
